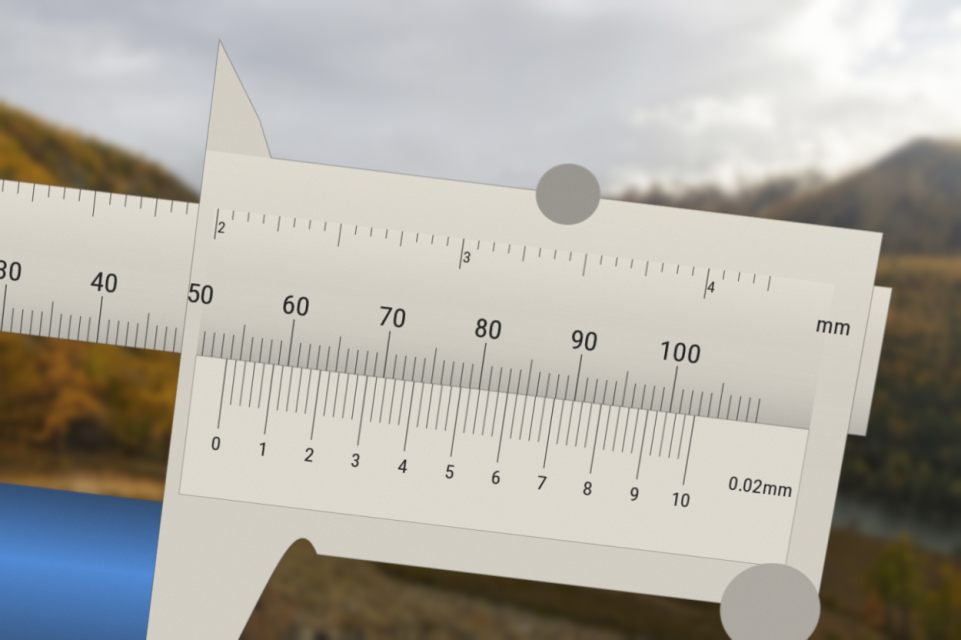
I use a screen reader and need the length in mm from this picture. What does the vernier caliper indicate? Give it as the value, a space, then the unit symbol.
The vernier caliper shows 53.6 mm
